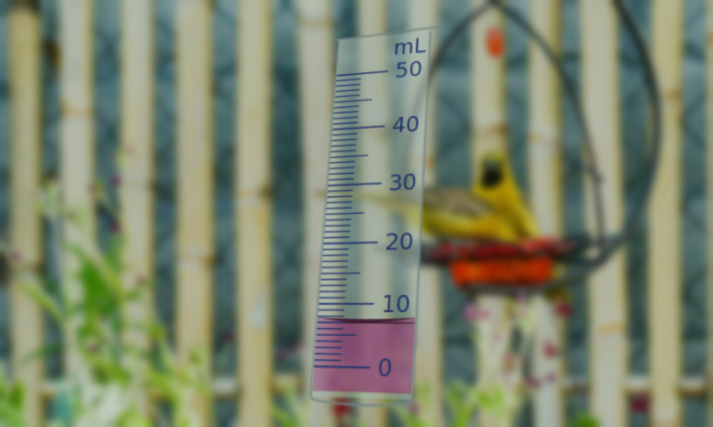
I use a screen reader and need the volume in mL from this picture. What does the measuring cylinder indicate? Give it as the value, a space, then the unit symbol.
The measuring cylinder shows 7 mL
